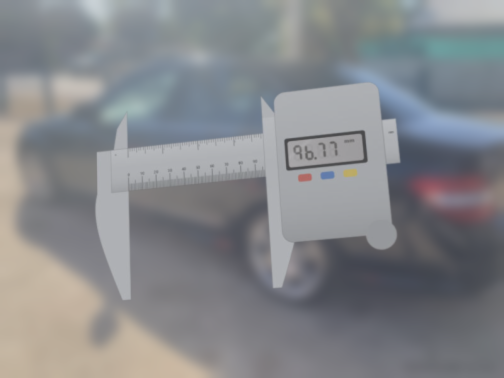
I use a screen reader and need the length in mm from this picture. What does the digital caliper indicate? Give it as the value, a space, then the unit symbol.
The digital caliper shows 96.77 mm
